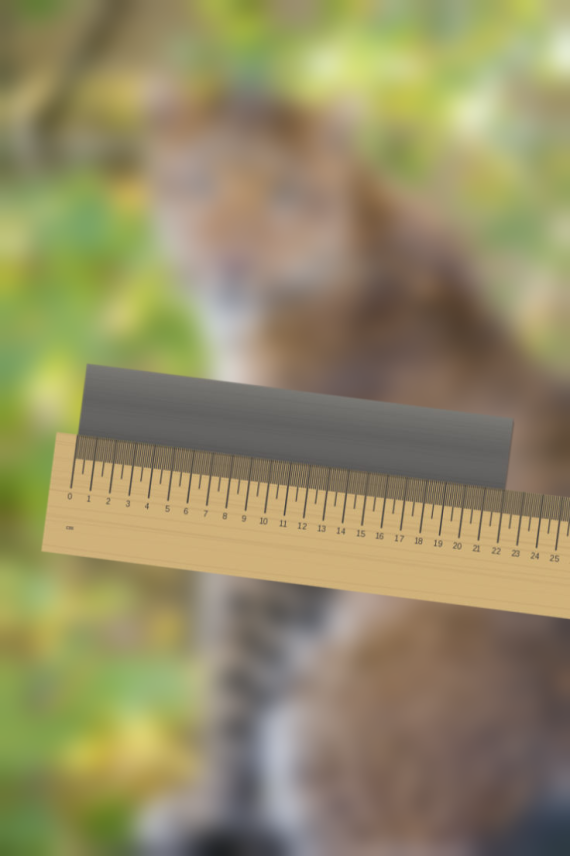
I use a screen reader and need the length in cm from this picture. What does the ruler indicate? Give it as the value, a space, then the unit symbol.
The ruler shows 22 cm
